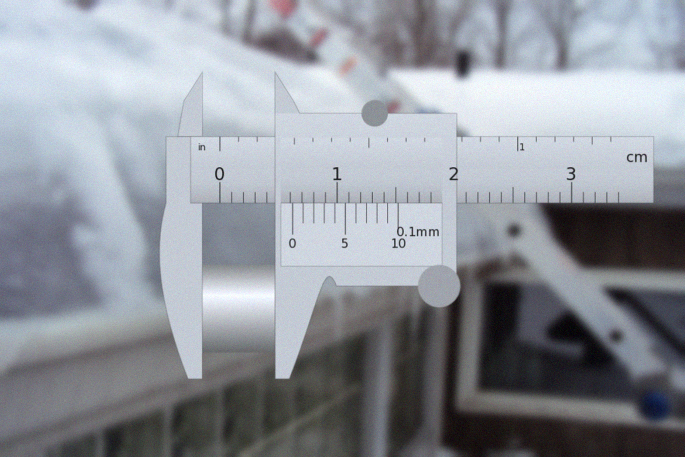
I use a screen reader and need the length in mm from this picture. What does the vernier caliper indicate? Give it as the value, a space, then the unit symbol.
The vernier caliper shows 6.2 mm
